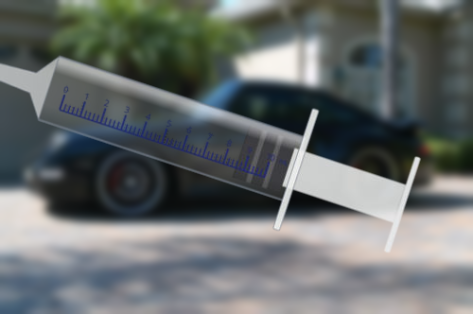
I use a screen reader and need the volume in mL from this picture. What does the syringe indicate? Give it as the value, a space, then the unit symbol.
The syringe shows 8.6 mL
